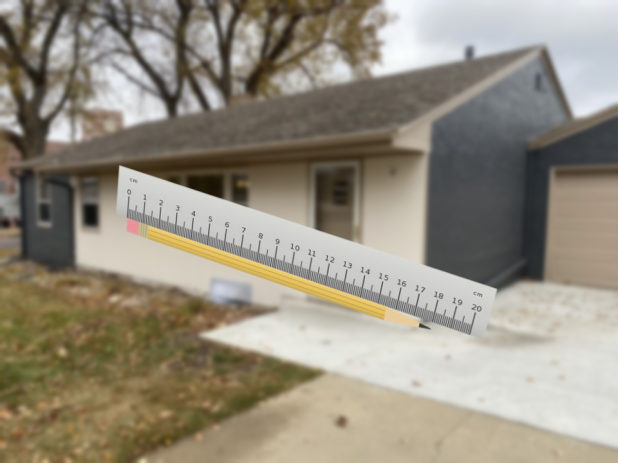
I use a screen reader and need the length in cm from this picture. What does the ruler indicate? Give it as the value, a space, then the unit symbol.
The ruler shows 18 cm
